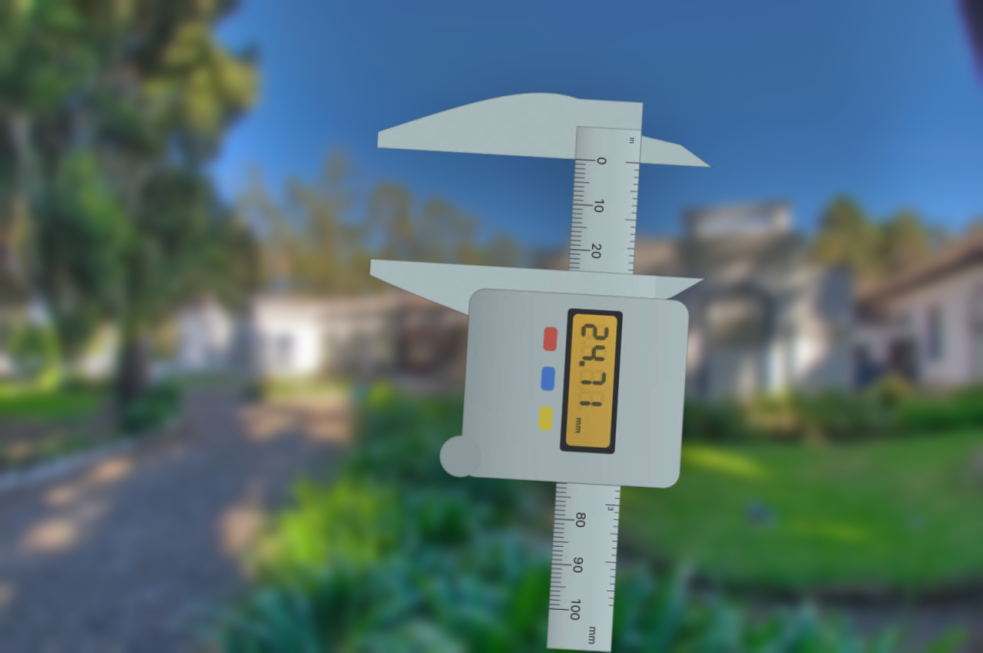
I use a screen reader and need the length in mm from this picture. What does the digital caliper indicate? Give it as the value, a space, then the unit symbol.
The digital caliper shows 24.71 mm
